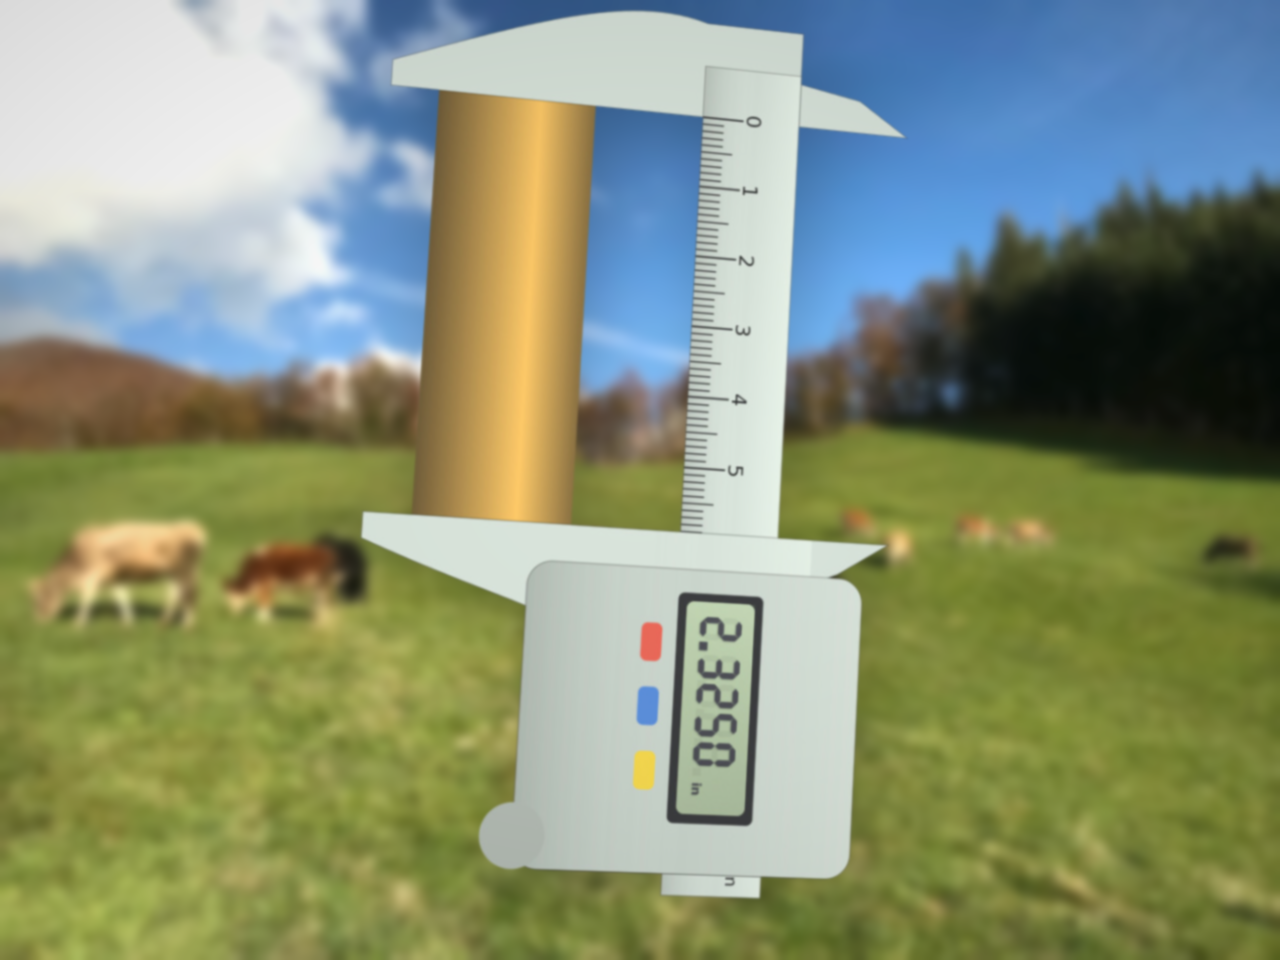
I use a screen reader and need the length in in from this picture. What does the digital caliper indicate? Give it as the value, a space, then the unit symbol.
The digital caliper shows 2.3250 in
